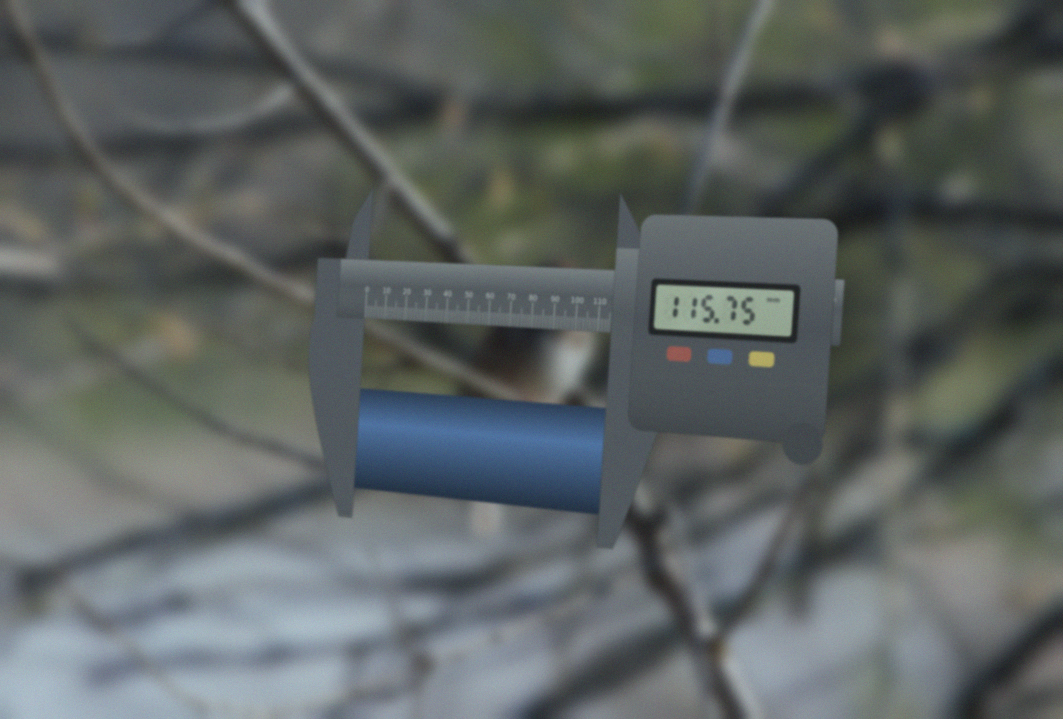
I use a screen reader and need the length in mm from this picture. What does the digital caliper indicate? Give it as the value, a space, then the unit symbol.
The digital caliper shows 115.75 mm
